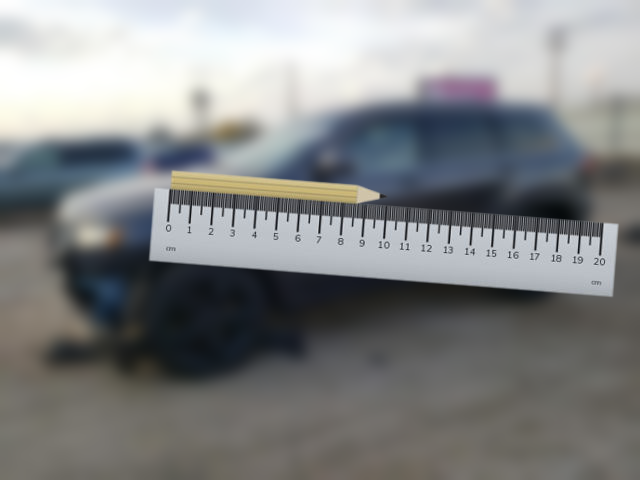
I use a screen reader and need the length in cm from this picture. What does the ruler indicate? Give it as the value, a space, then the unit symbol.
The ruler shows 10 cm
